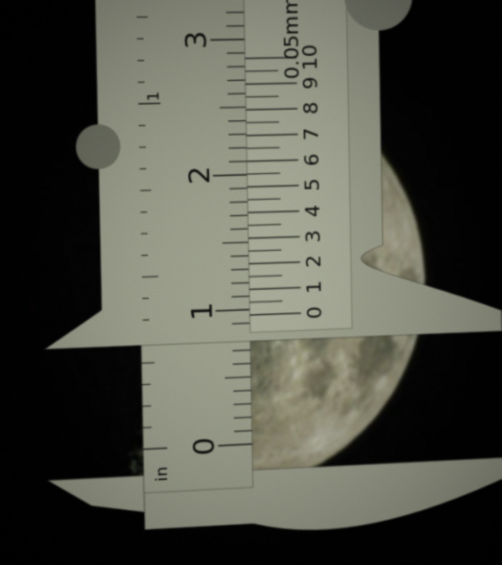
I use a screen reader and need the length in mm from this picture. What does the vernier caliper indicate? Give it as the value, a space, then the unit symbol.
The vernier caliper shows 9.6 mm
